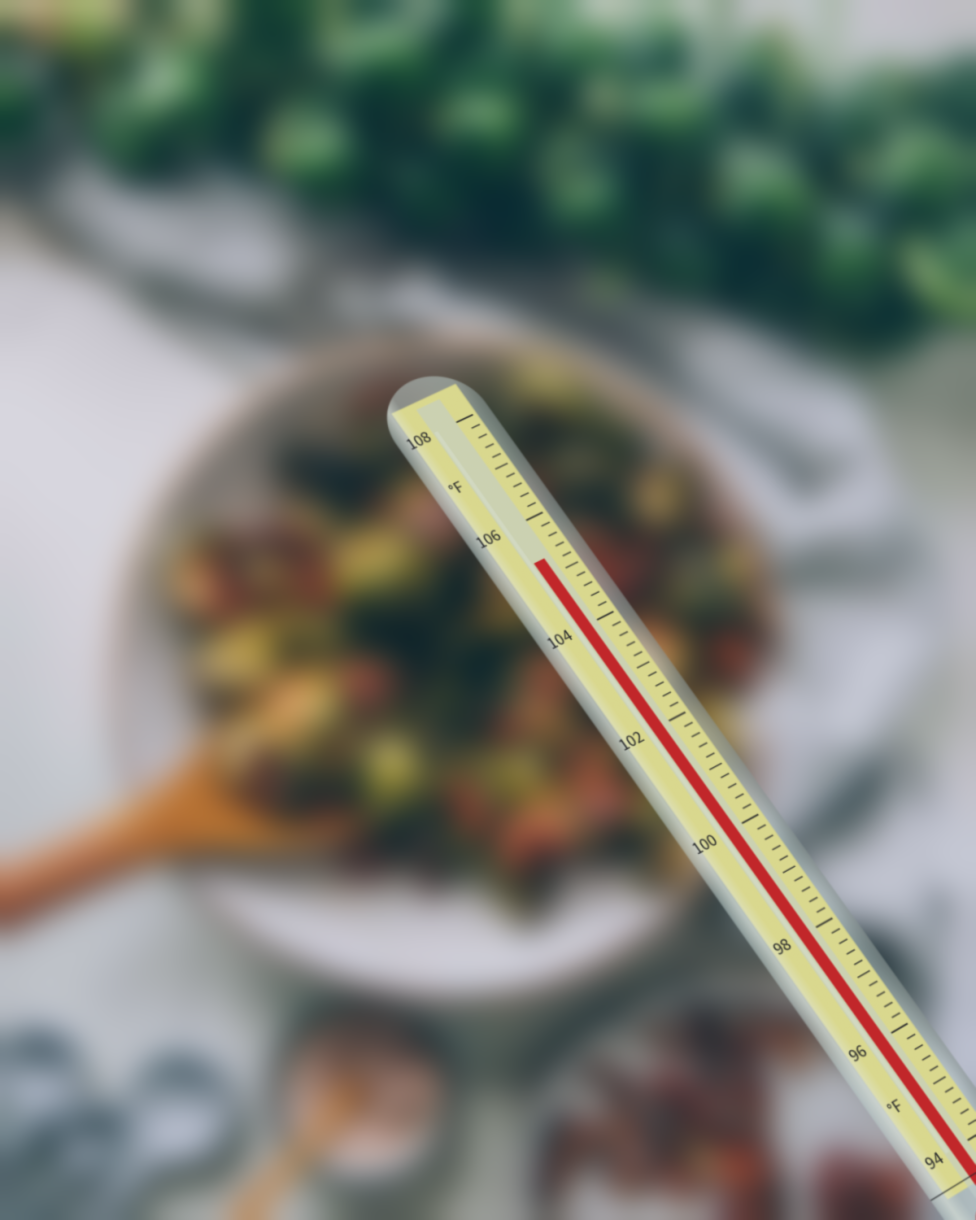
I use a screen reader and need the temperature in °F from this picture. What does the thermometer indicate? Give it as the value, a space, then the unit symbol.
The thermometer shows 105.3 °F
